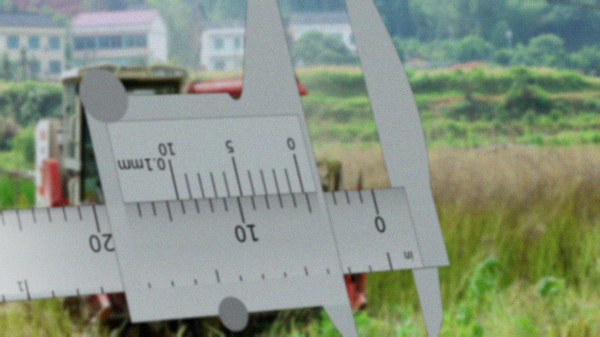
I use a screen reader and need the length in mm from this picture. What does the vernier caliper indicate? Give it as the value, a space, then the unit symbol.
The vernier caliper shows 5.2 mm
